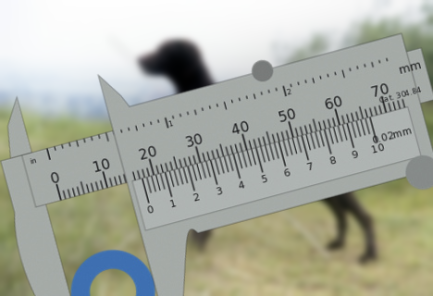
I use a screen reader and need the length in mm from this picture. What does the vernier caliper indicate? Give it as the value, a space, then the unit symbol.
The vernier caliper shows 17.5 mm
